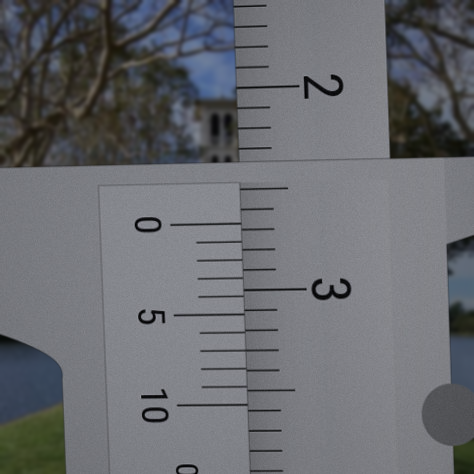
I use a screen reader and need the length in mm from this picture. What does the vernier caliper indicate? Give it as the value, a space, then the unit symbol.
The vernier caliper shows 26.7 mm
